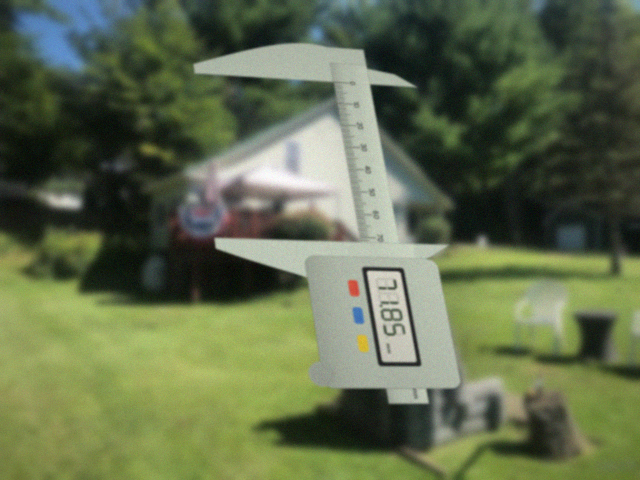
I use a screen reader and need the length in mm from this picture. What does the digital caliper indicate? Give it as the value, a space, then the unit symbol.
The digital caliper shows 71.85 mm
